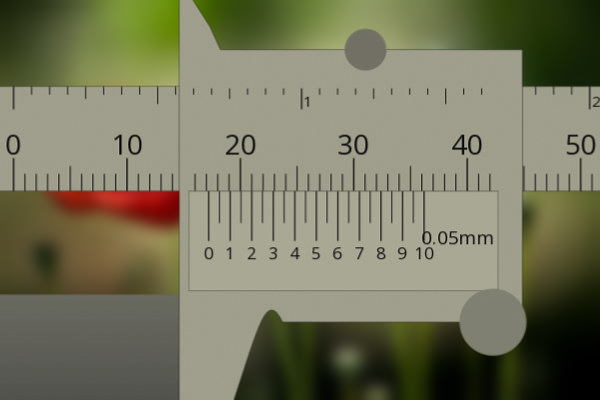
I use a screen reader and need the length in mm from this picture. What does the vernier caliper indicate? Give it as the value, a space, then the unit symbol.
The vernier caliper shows 17.2 mm
